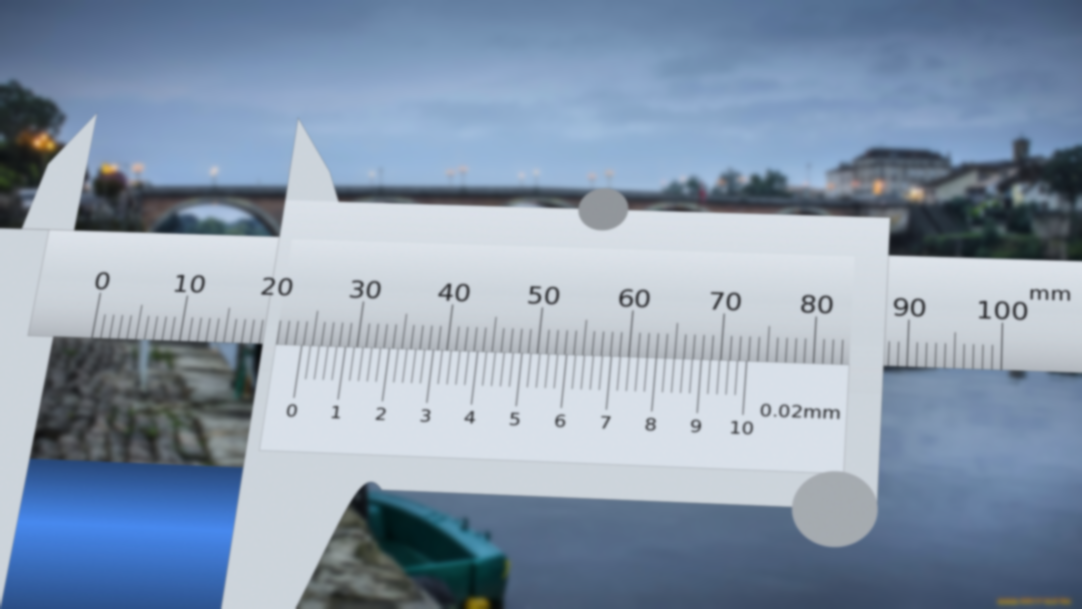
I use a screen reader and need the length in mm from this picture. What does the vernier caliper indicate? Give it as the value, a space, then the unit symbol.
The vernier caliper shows 23.8 mm
